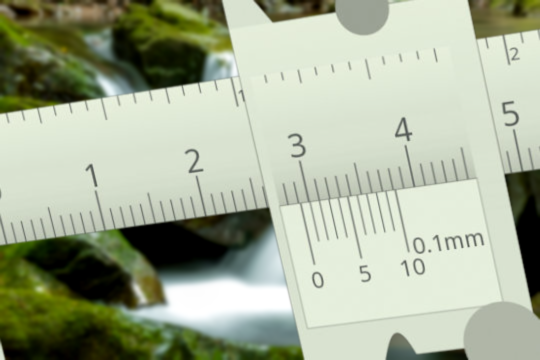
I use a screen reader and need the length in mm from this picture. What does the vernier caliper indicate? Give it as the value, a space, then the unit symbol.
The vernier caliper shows 29.2 mm
